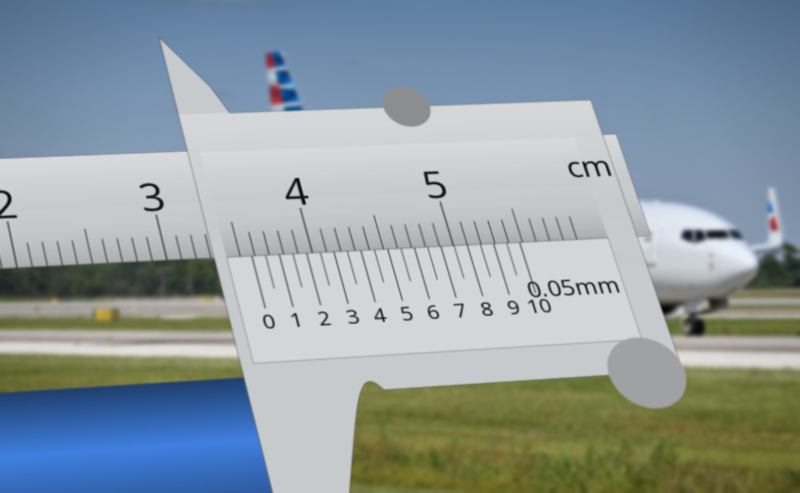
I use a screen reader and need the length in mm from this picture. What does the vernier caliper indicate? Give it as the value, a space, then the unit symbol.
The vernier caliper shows 35.8 mm
